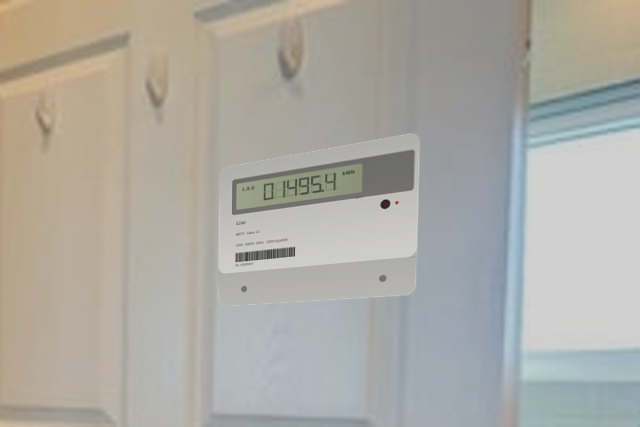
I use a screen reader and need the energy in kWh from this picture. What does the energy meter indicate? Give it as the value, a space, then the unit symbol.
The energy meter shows 1495.4 kWh
